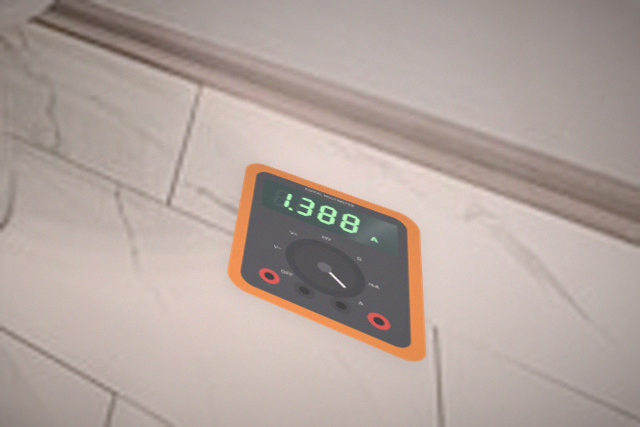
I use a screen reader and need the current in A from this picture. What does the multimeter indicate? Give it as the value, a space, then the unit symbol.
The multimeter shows 1.388 A
